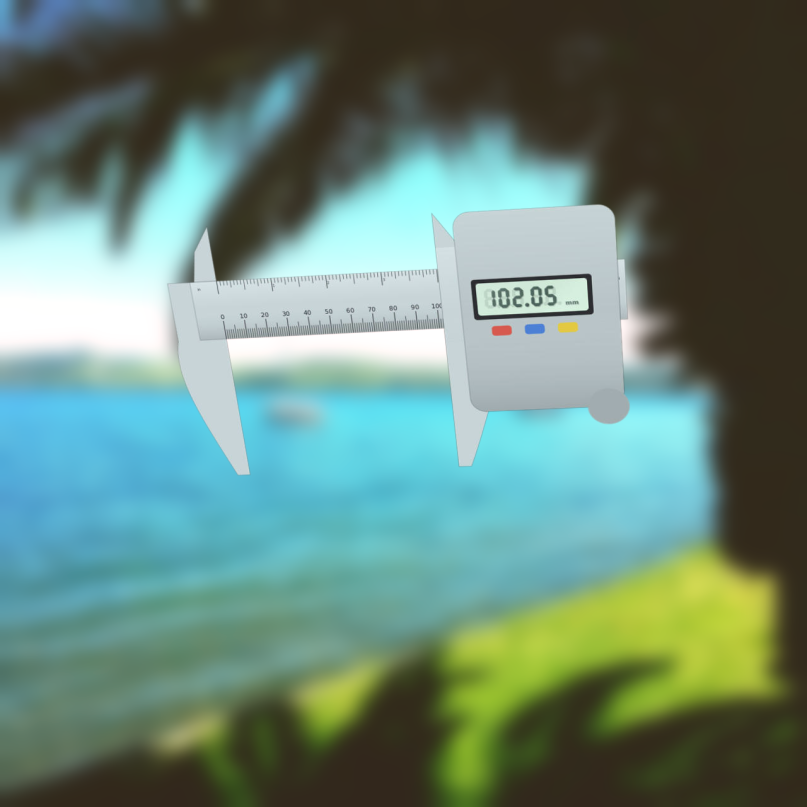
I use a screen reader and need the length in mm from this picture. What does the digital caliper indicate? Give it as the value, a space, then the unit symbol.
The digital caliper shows 102.05 mm
